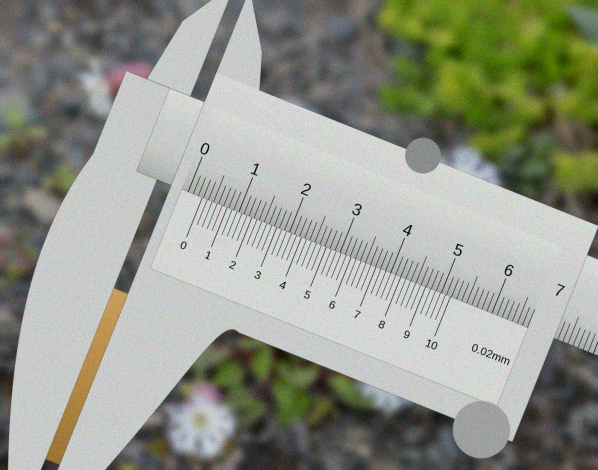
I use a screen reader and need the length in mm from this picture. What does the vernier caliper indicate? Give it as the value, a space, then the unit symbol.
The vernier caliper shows 2.8 mm
